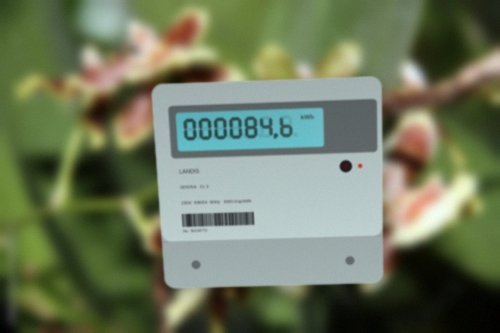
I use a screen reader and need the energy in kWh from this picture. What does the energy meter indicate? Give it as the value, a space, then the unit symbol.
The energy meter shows 84.6 kWh
